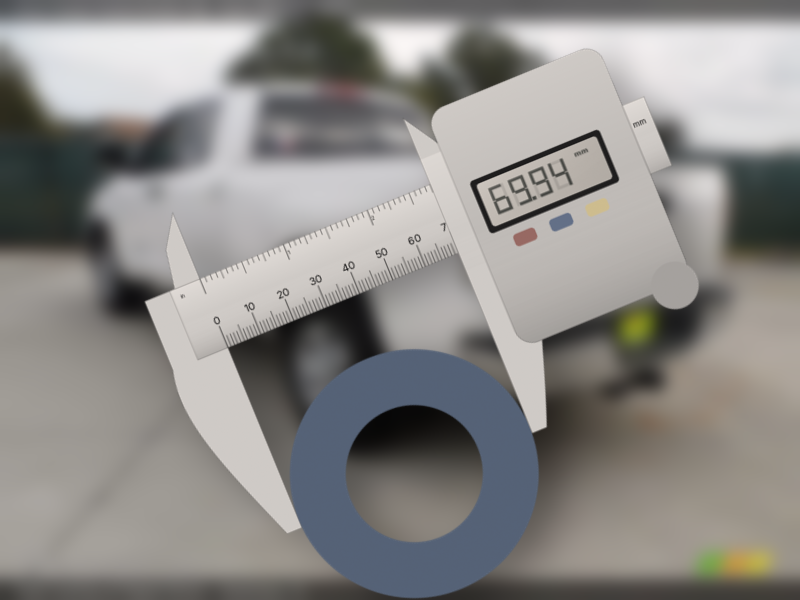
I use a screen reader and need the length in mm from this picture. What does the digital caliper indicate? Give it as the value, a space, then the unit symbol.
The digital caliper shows 69.94 mm
